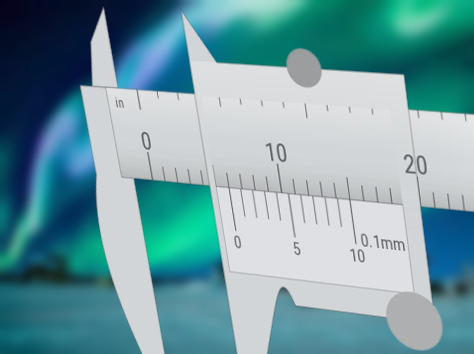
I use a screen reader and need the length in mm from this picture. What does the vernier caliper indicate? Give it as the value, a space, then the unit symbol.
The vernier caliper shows 6.0 mm
